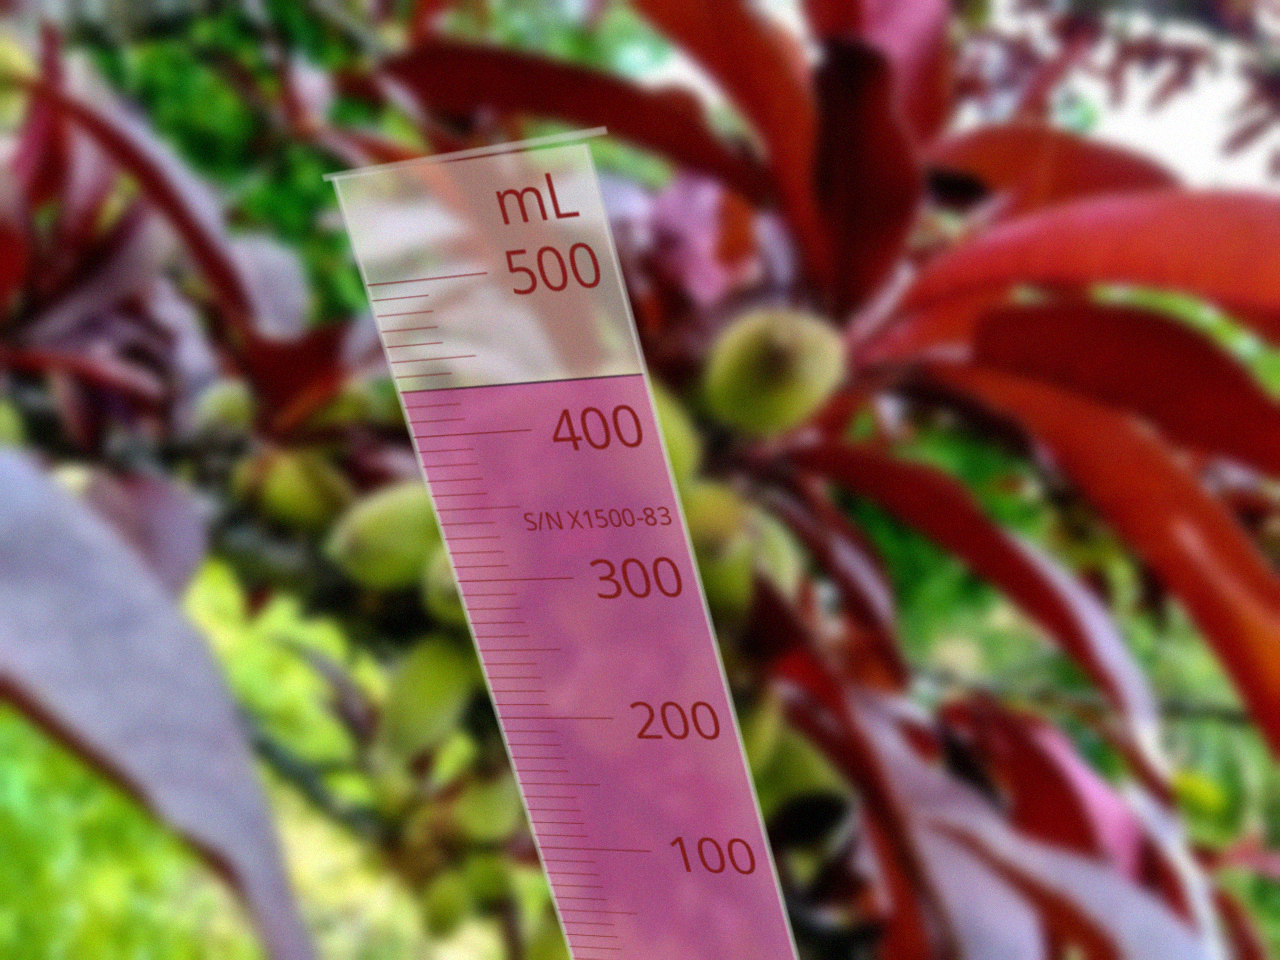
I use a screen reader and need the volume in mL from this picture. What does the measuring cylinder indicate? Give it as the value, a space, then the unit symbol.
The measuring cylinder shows 430 mL
